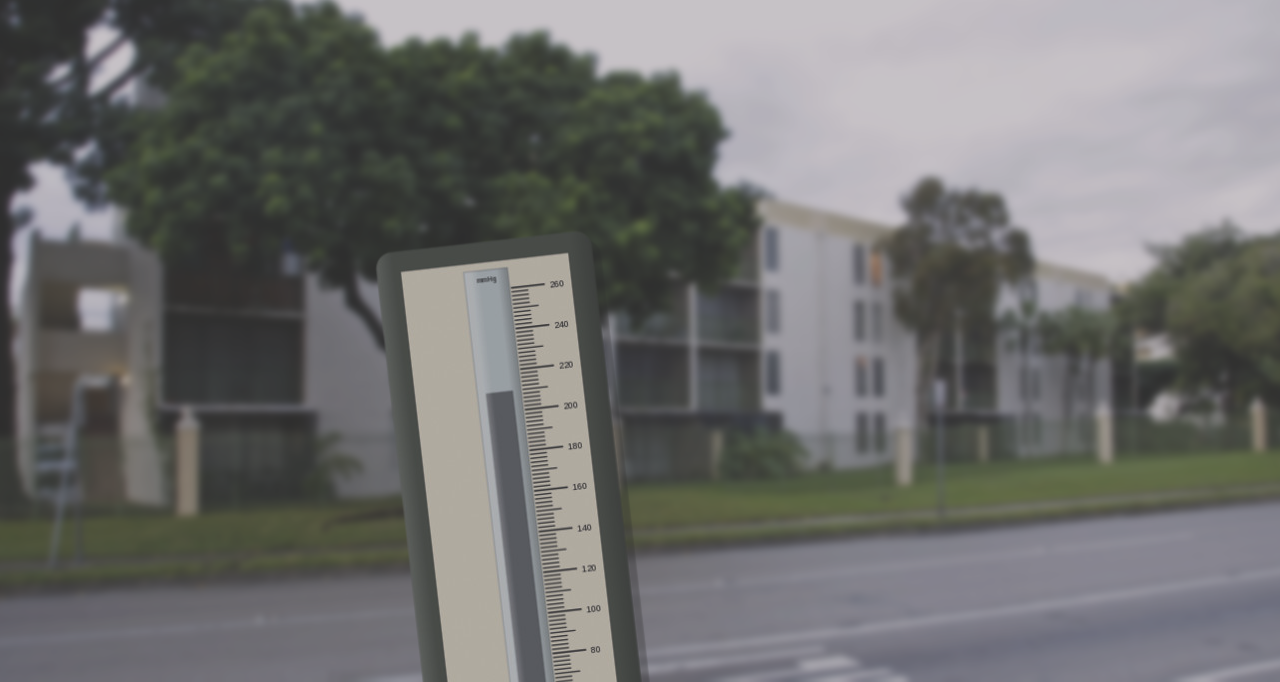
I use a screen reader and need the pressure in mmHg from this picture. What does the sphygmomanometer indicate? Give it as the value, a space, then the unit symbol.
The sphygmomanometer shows 210 mmHg
